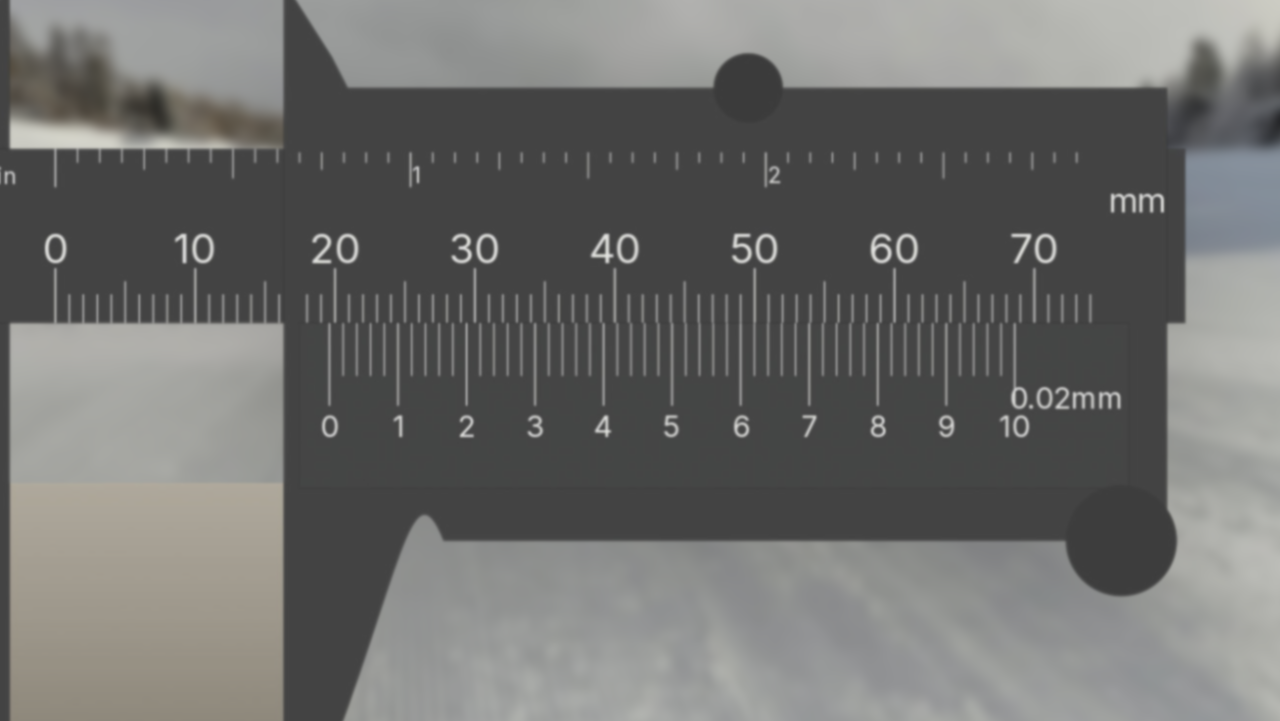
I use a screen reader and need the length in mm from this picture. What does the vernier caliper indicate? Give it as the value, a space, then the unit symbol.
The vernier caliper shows 19.6 mm
